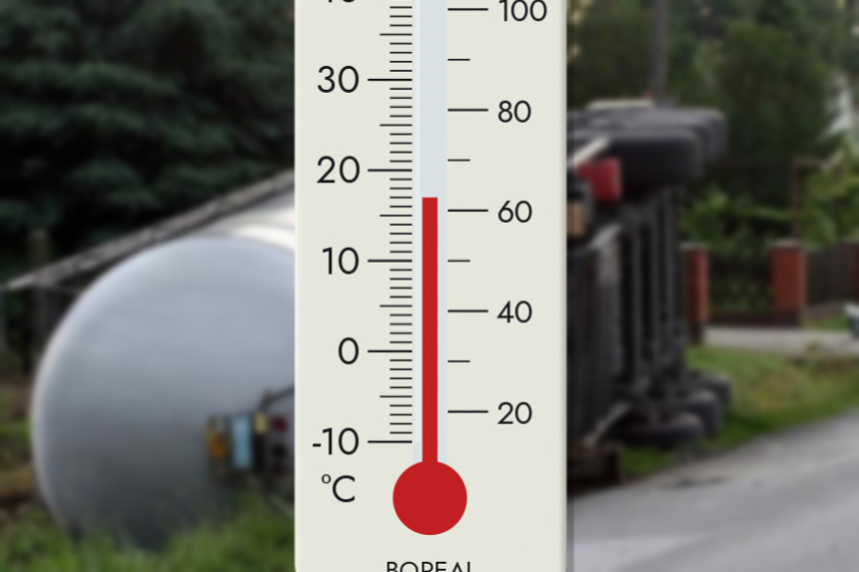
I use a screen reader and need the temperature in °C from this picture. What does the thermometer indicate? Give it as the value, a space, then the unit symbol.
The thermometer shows 17 °C
